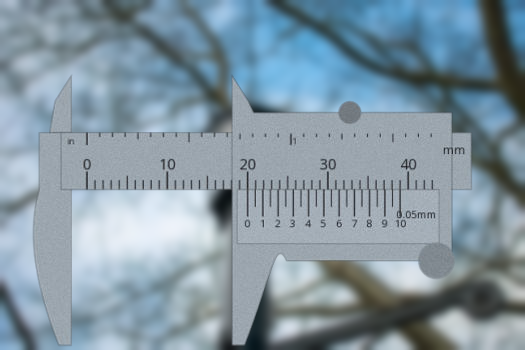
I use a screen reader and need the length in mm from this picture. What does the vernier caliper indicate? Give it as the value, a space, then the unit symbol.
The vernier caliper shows 20.0 mm
